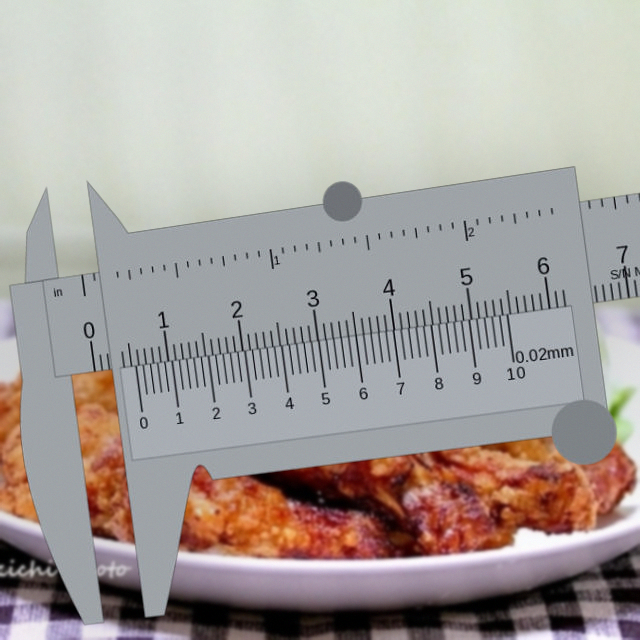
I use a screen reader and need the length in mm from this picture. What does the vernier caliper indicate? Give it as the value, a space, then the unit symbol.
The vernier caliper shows 5.6 mm
